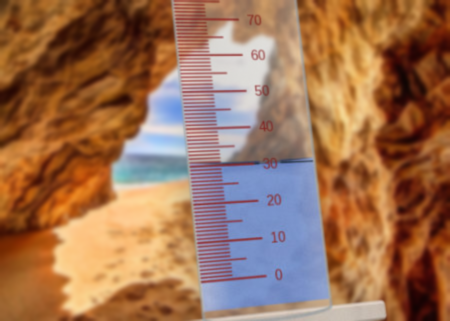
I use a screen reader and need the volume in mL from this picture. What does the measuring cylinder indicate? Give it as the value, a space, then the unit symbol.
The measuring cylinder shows 30 mL
